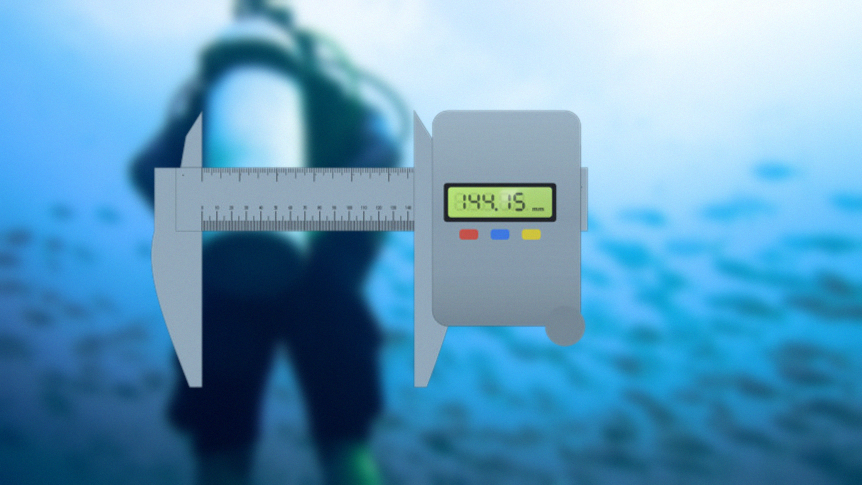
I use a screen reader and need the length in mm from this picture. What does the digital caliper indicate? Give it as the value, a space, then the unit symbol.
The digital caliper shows 144.15 mm
